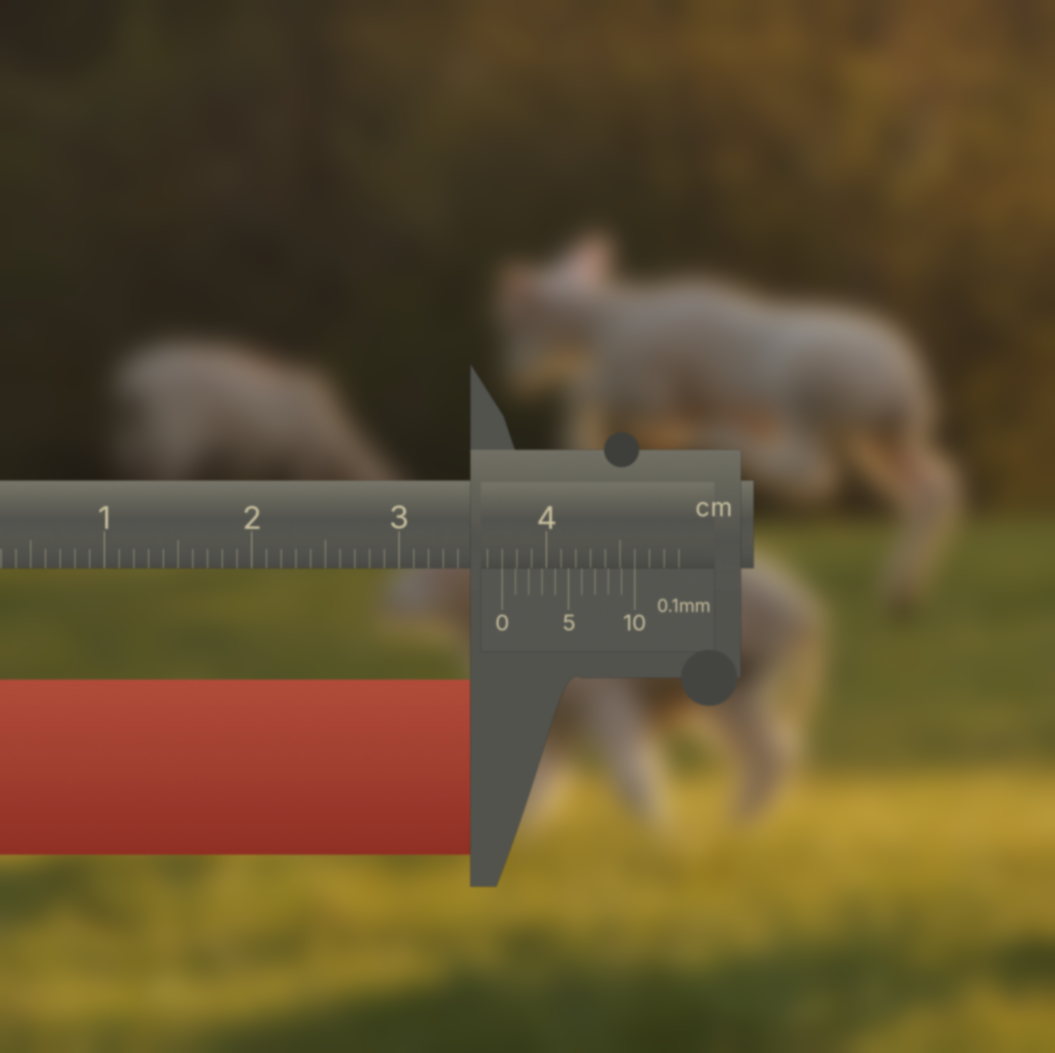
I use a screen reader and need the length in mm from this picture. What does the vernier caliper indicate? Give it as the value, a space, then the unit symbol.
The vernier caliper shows 37.0 mm
